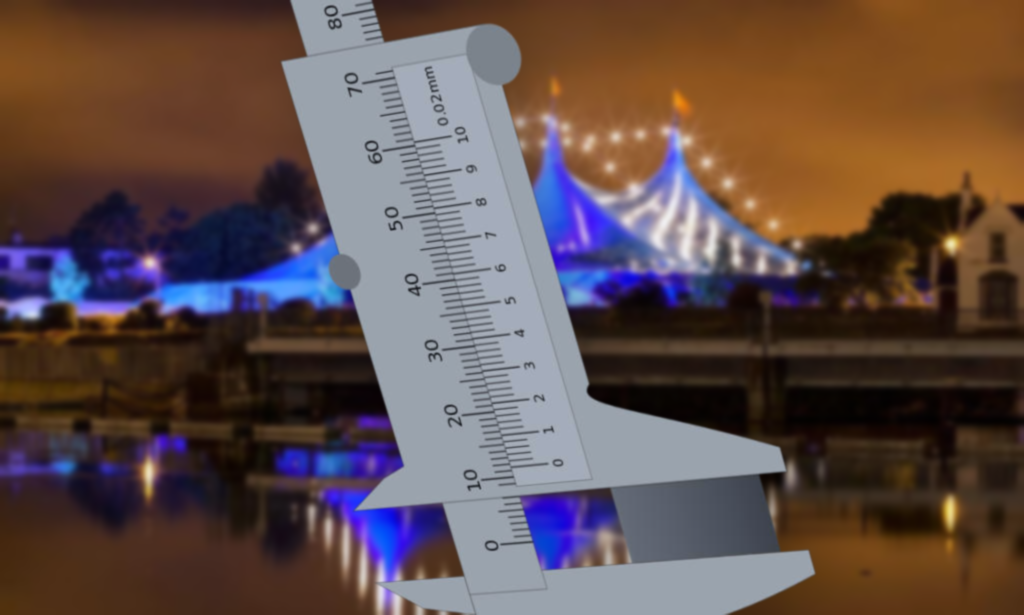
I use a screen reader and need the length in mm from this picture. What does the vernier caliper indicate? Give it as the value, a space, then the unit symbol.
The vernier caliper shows 11.5 mm
